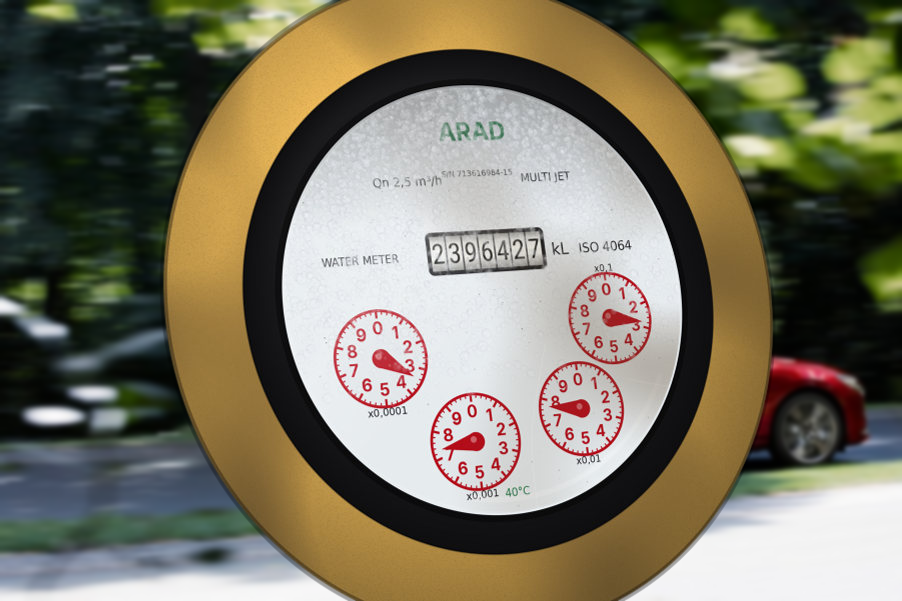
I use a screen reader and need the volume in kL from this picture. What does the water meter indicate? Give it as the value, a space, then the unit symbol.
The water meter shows 2396427.2773 kL
